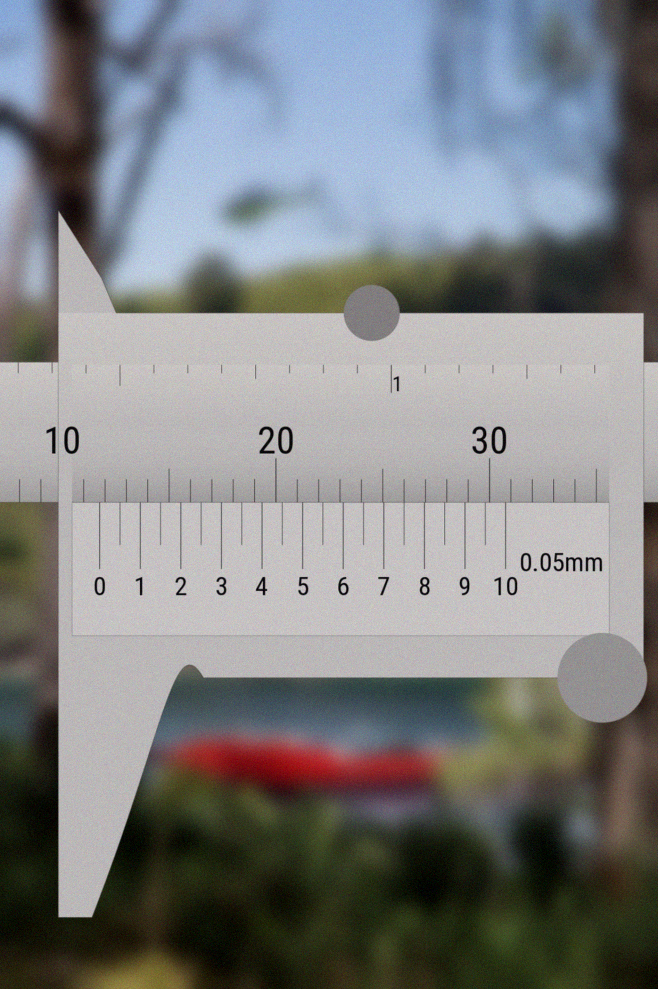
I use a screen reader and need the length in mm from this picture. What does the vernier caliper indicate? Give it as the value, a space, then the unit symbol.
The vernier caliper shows 11.75 mm
